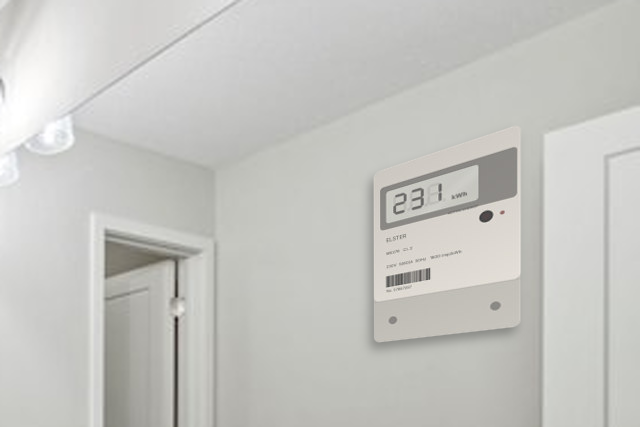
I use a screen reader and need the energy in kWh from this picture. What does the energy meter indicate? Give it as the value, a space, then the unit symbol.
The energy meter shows 231 kWh
